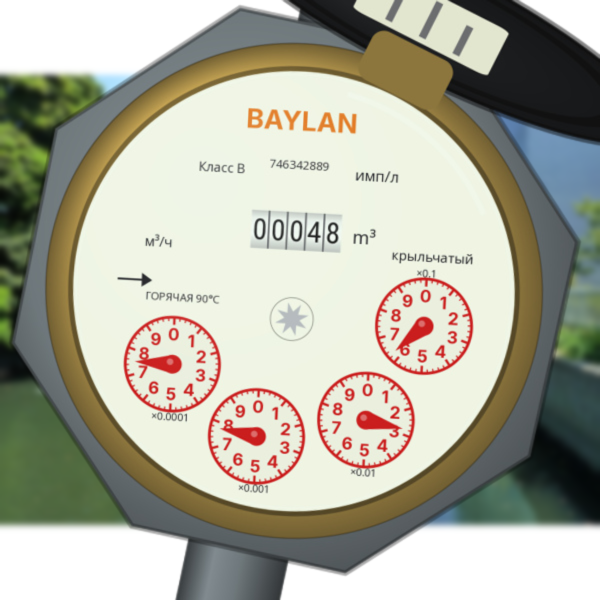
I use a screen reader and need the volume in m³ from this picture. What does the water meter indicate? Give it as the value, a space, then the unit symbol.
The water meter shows 48.6277 m³
